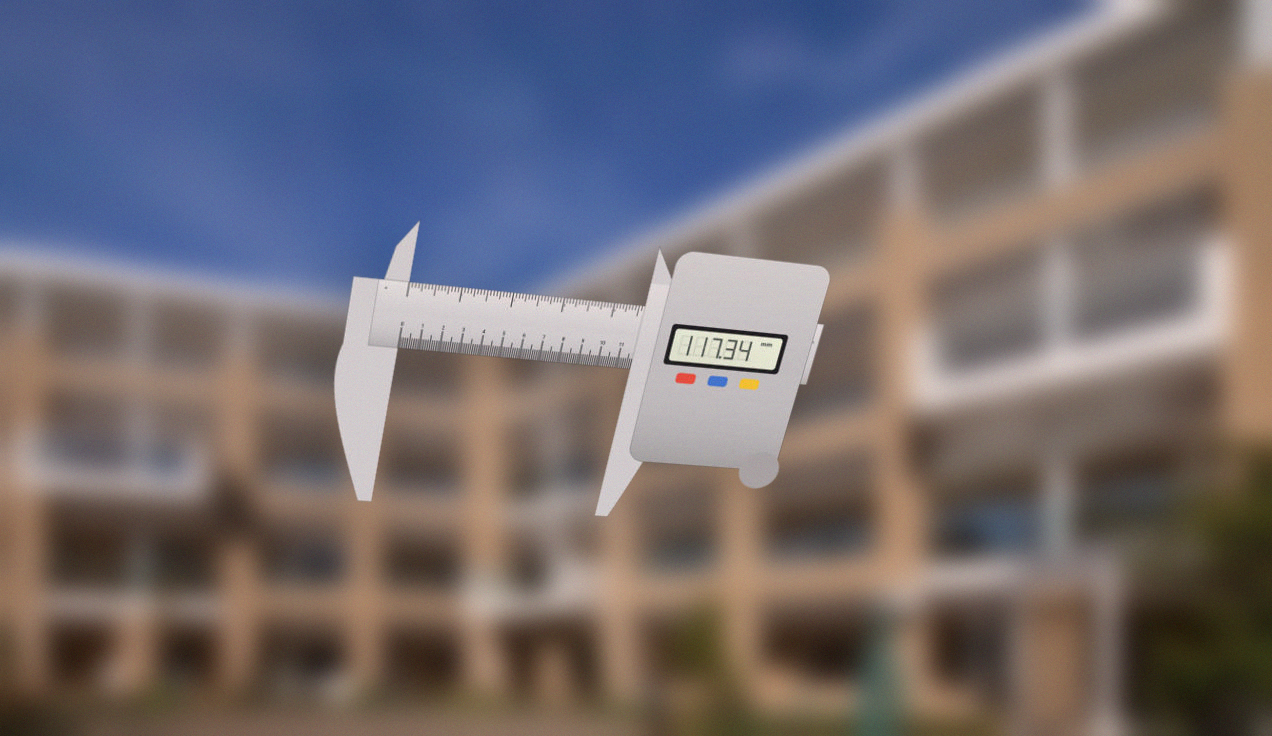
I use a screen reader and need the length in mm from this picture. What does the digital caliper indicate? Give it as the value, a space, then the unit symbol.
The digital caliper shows 117.34 mm
